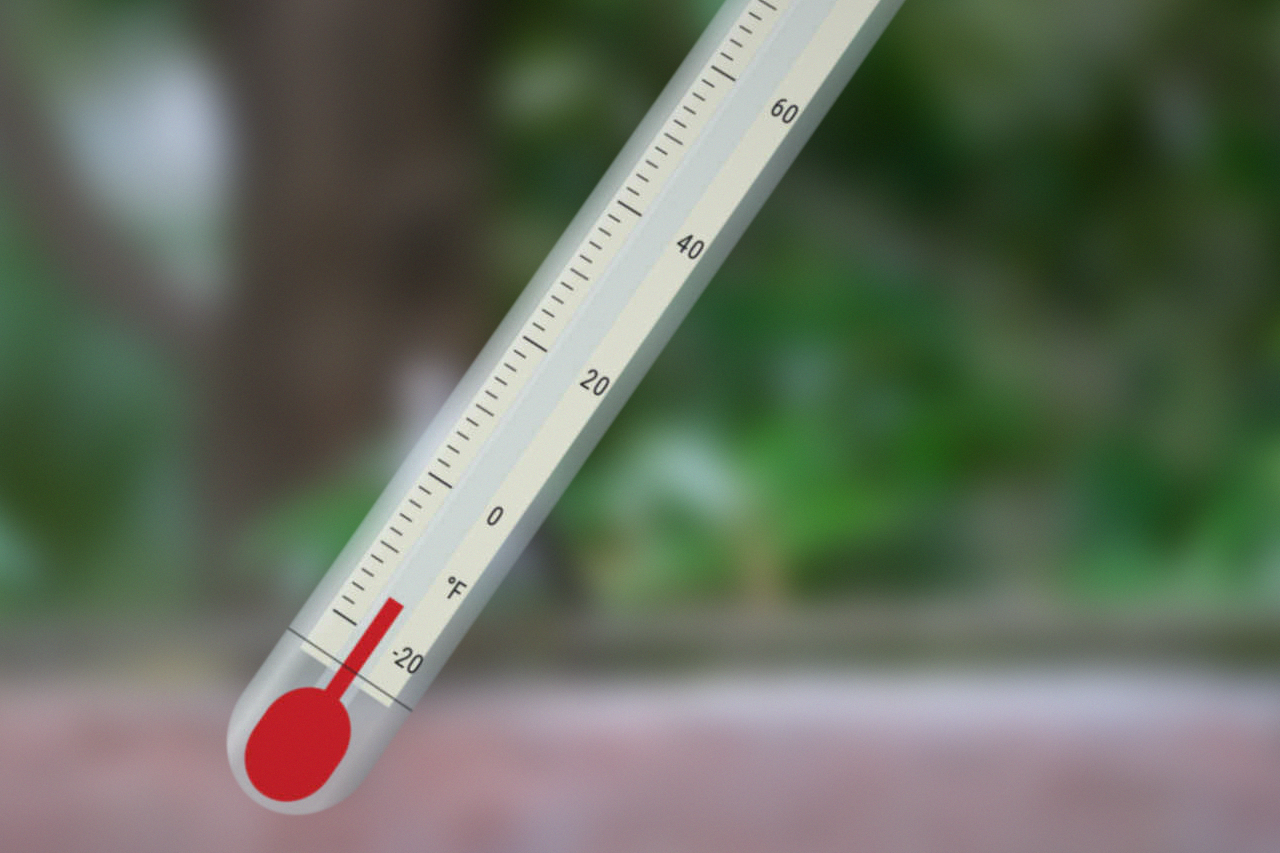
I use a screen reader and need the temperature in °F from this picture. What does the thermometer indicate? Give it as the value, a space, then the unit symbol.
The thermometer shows -15 °F
